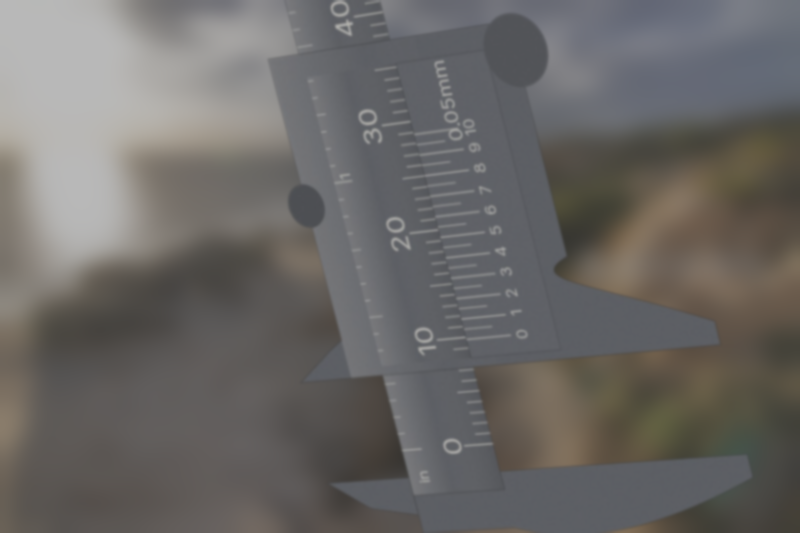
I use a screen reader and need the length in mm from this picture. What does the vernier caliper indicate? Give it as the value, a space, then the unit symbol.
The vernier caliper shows 9.8 mm
